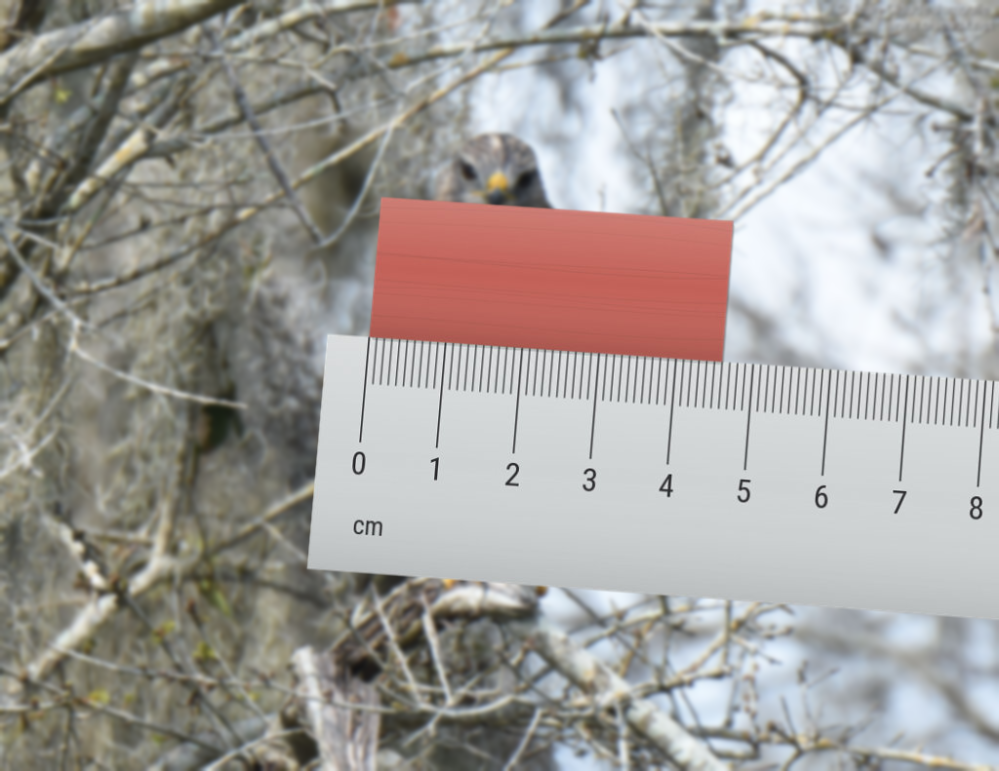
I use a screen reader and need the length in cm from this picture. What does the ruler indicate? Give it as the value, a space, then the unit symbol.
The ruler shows 4.6 cm
